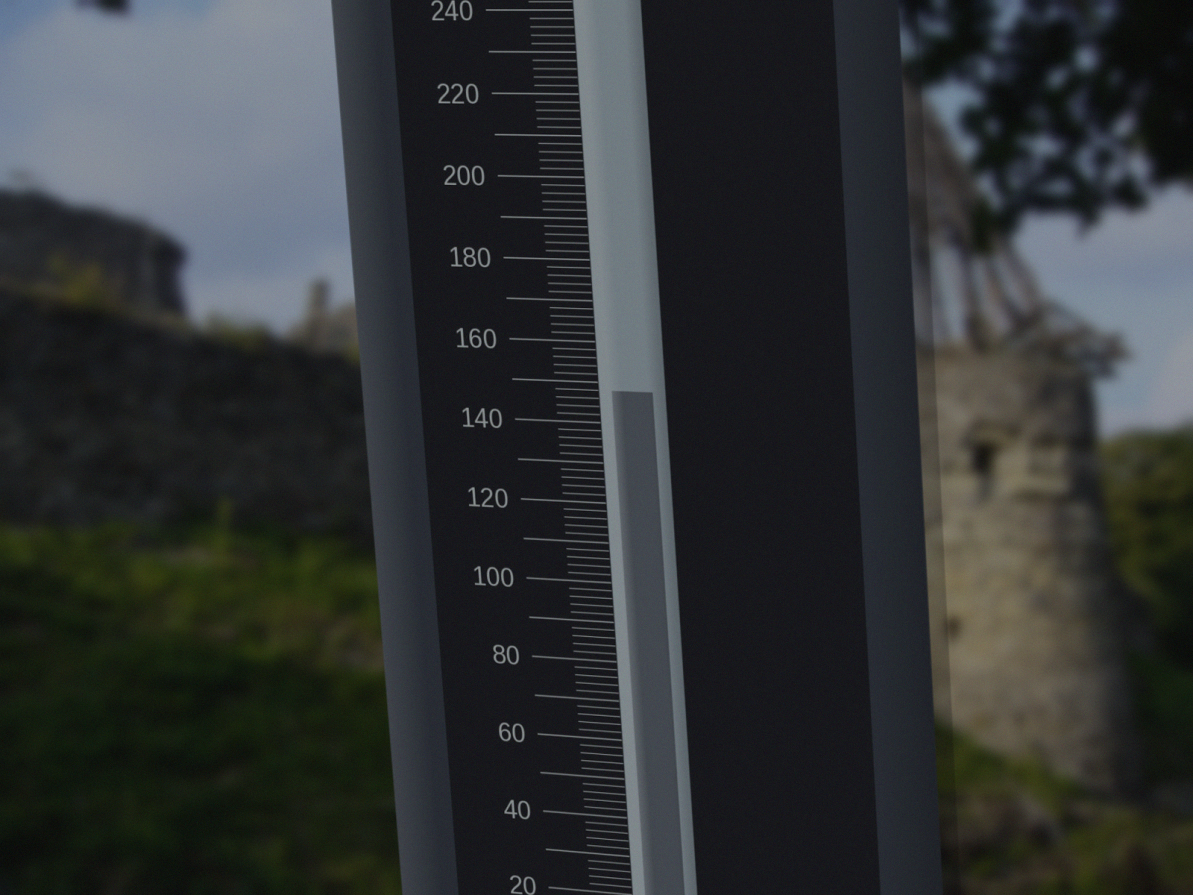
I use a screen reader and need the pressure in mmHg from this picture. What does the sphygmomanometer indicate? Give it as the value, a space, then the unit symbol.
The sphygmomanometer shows 148 mmHg
